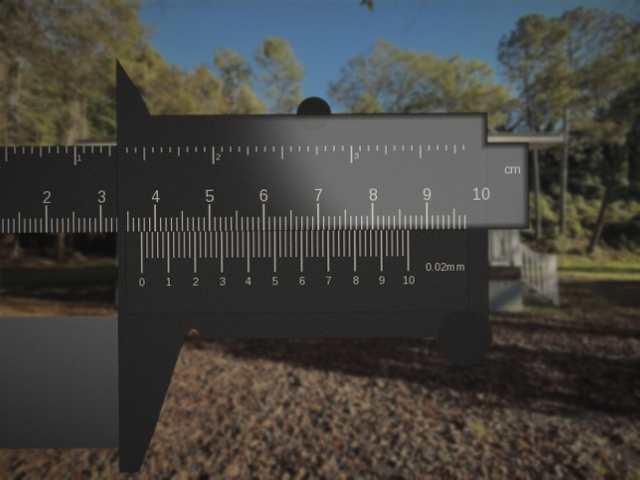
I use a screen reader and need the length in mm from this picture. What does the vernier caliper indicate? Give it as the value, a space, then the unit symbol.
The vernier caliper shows 37.5 mm
